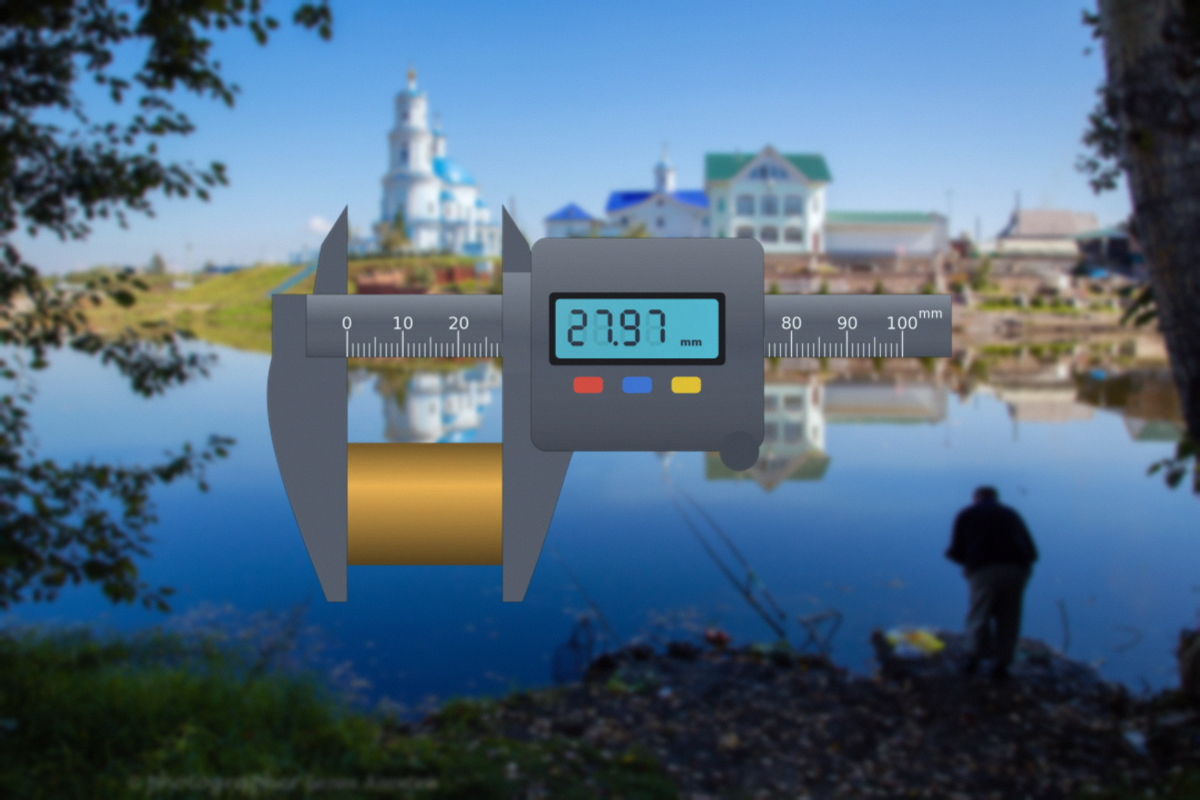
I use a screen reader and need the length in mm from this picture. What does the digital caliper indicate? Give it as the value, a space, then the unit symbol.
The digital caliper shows 27.97 mm
